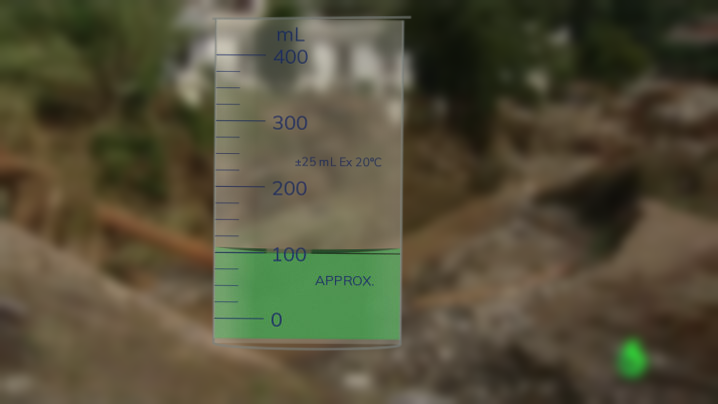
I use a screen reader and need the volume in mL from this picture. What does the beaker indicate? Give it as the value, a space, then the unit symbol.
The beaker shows 100 mL
